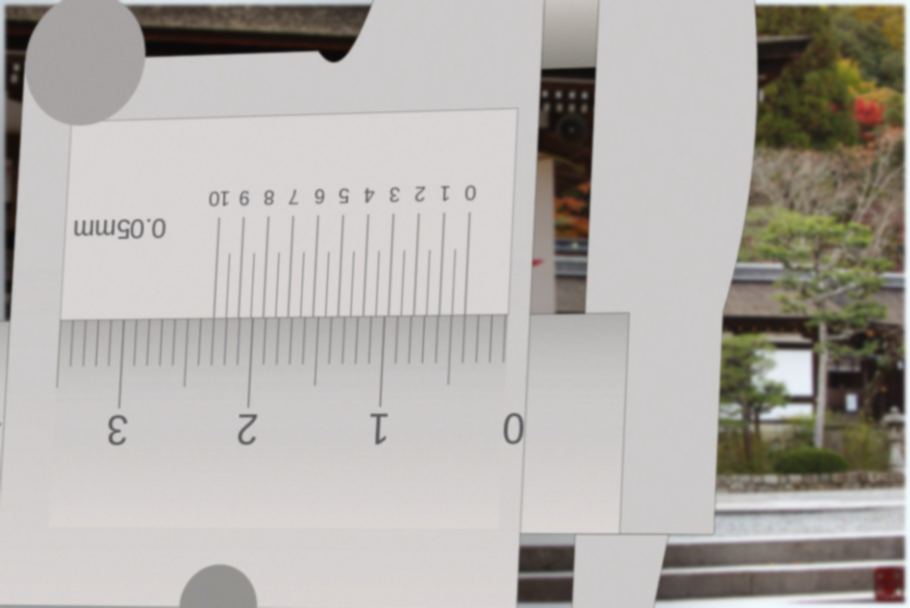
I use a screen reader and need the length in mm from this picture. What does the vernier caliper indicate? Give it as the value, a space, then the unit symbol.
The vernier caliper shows 4.0 mm
